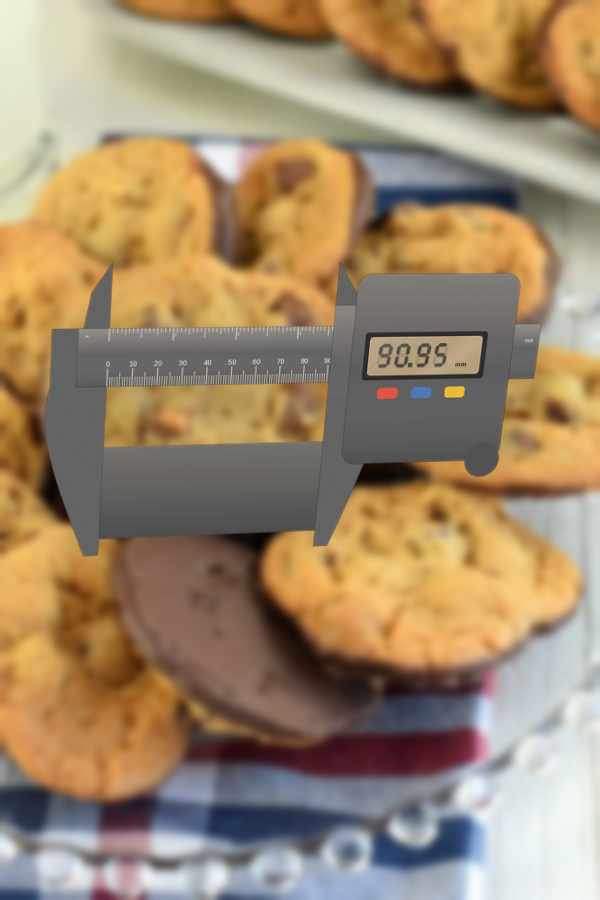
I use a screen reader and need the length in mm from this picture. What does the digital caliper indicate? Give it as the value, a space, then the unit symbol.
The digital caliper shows 90.95 mm
